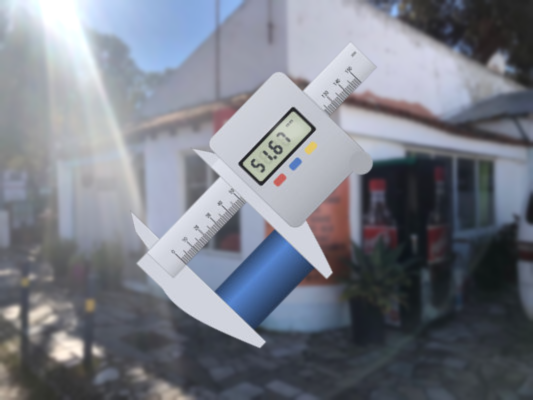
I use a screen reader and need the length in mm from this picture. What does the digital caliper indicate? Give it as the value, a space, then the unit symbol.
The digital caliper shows 51.67 mm
